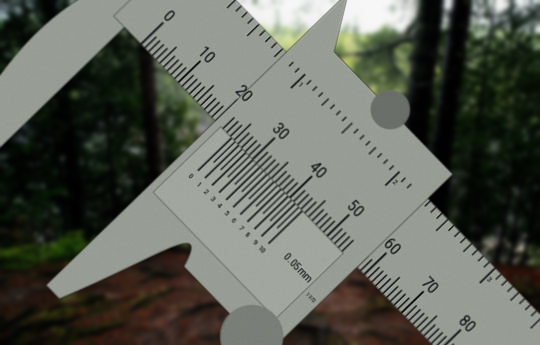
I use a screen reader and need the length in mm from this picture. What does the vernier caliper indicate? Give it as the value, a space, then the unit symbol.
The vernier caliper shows 24.4 mm
